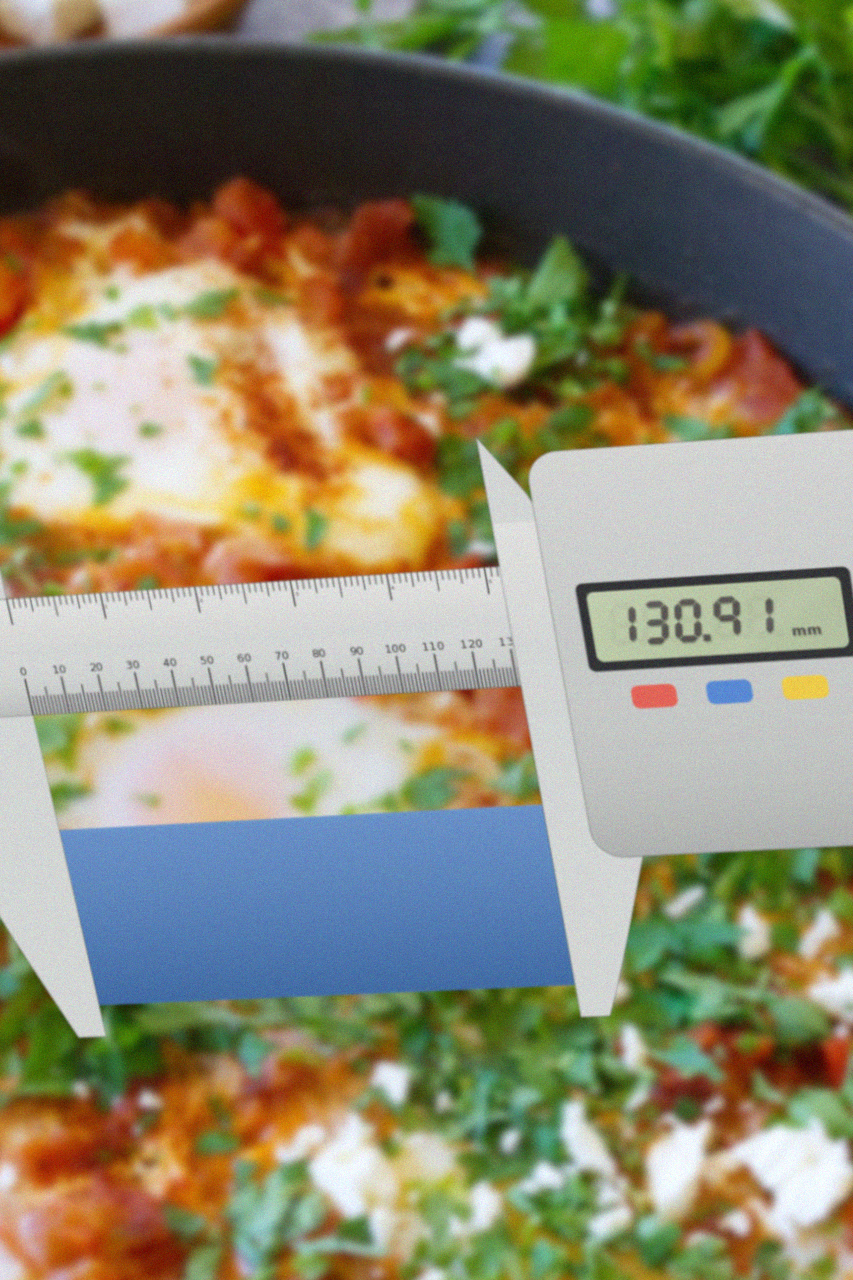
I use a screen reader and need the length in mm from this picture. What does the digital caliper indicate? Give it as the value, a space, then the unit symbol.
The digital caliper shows 130.91 mm
